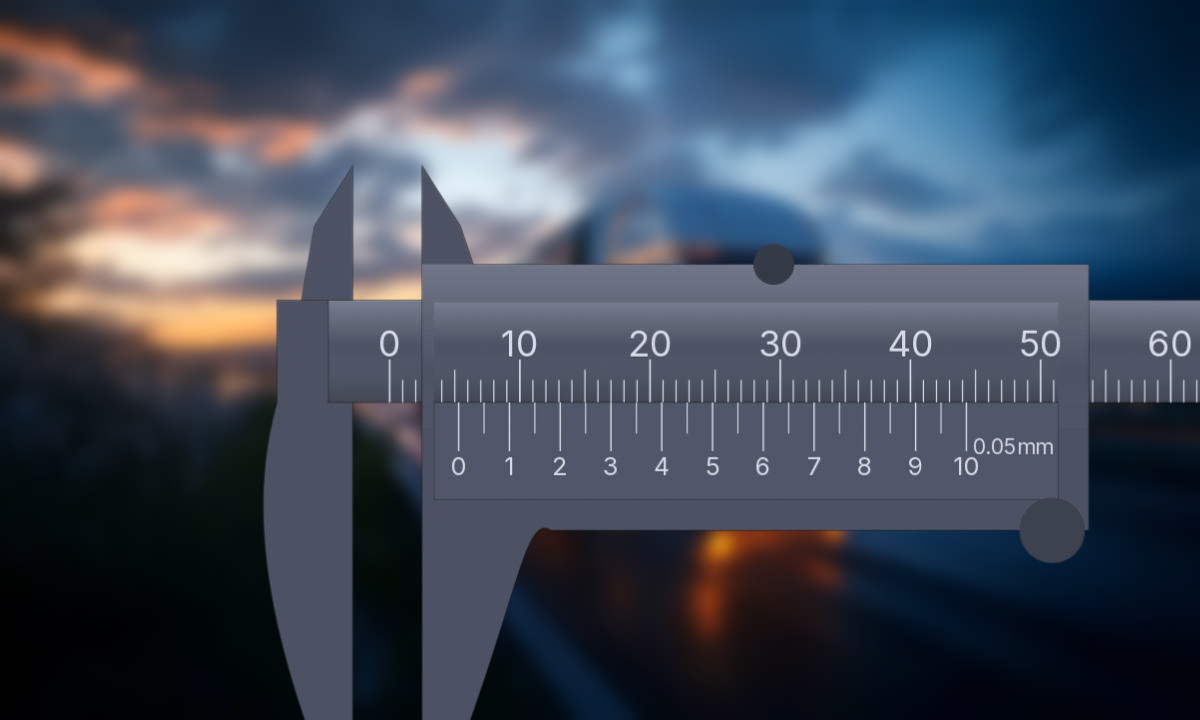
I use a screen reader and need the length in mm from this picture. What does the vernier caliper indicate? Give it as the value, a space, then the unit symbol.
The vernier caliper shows 5.3 mm
